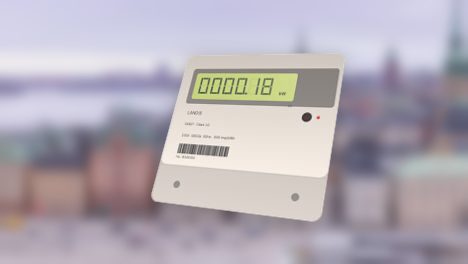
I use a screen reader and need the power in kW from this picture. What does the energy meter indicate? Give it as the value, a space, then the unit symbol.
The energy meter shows 0.18 kW
